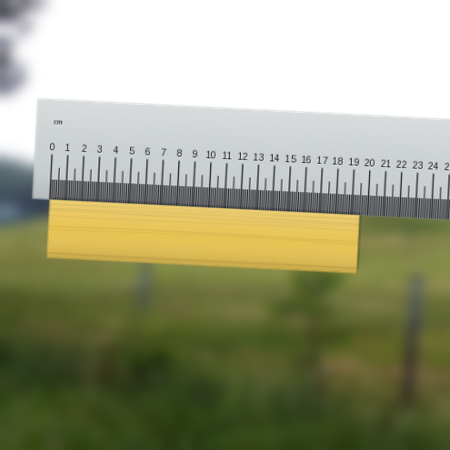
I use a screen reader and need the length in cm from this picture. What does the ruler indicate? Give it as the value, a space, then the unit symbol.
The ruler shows 19.5 cm
